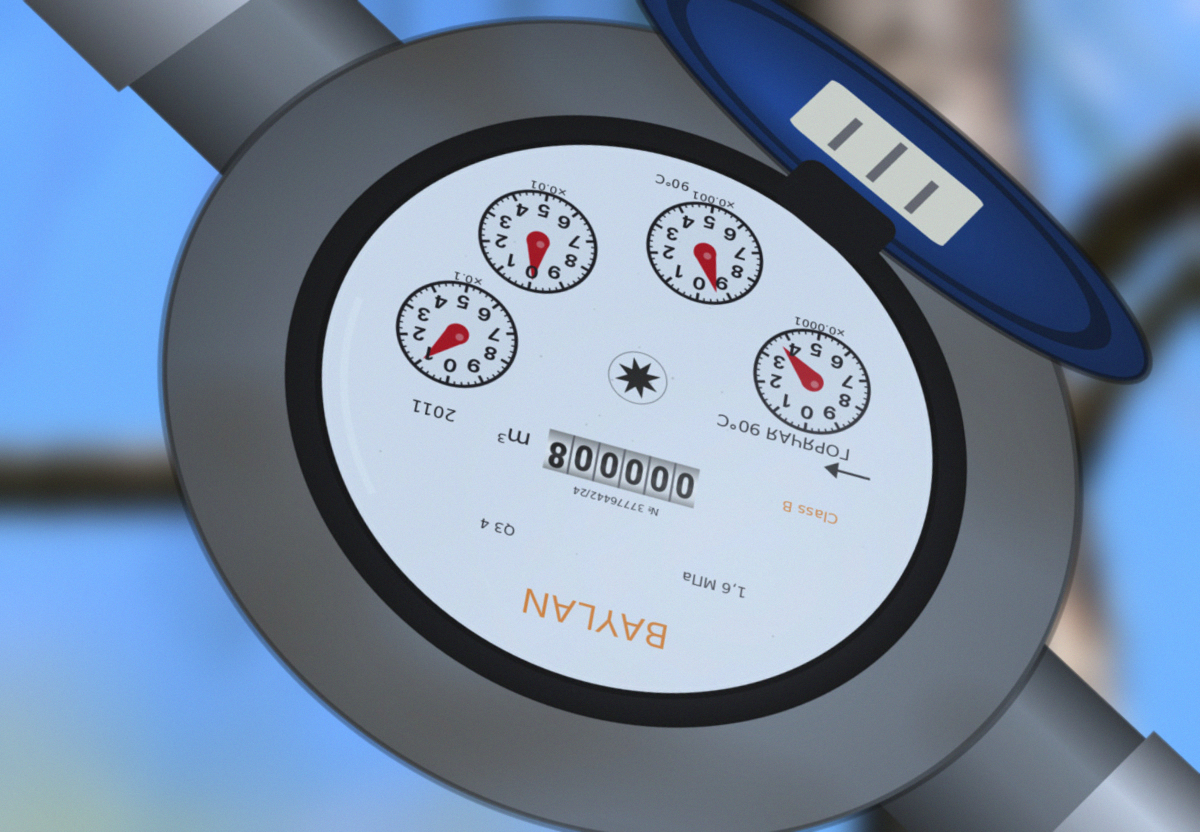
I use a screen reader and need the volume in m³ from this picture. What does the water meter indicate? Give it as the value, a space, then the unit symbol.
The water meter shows 8.0993 m³
